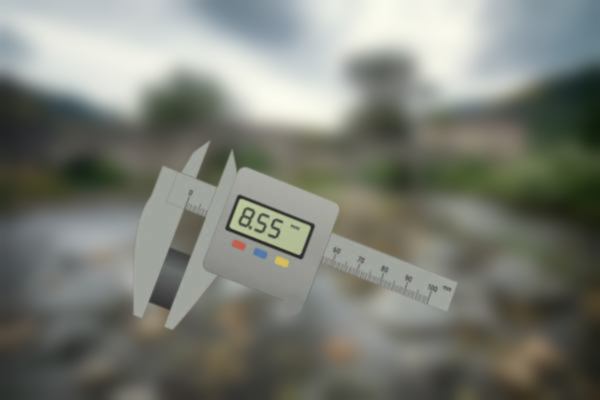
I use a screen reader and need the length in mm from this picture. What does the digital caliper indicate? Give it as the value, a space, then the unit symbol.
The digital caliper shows 8.55 mm
